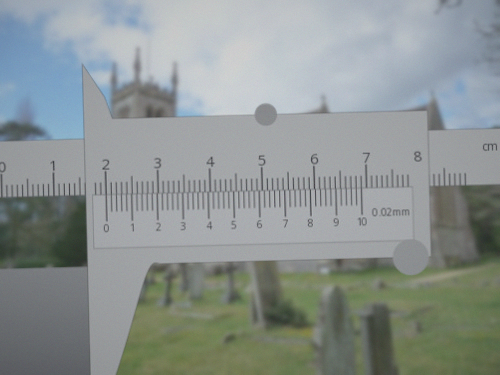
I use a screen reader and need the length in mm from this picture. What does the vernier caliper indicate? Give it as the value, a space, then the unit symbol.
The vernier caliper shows 20.0 mm
